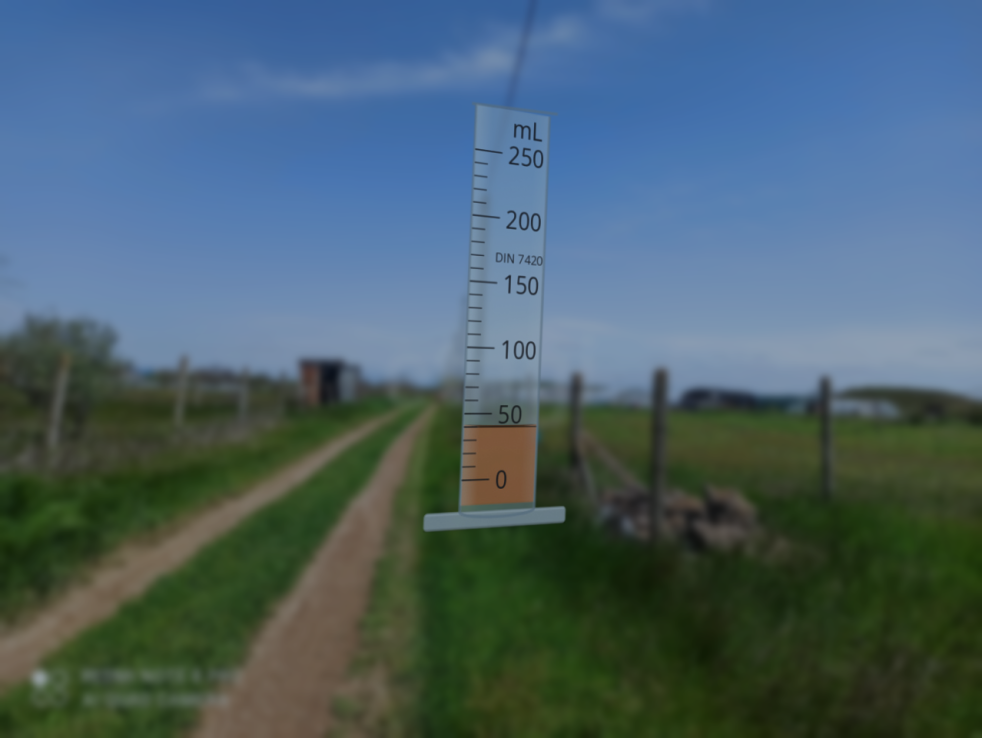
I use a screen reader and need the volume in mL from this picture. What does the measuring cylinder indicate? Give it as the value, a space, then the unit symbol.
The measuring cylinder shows 40 mL
